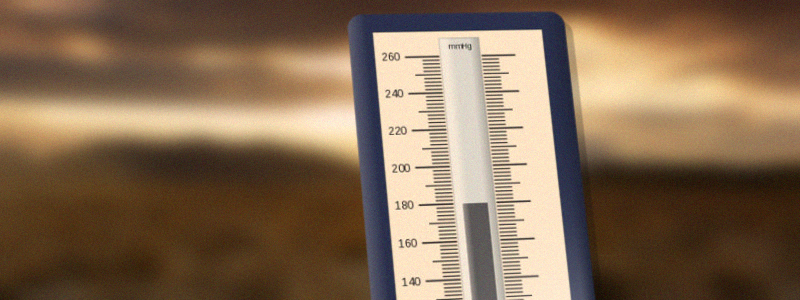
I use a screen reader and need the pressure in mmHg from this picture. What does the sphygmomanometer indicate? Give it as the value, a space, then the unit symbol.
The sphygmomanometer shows 180 mmHg
